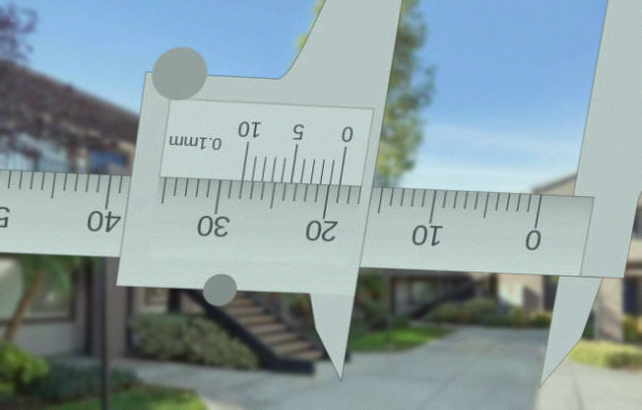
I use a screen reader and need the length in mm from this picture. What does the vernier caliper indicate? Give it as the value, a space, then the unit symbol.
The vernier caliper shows 19.0 mm
